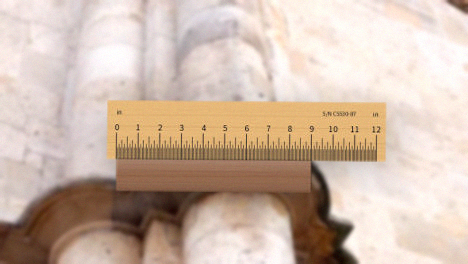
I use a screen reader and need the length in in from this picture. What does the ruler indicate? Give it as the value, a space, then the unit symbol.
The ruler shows 9 in
